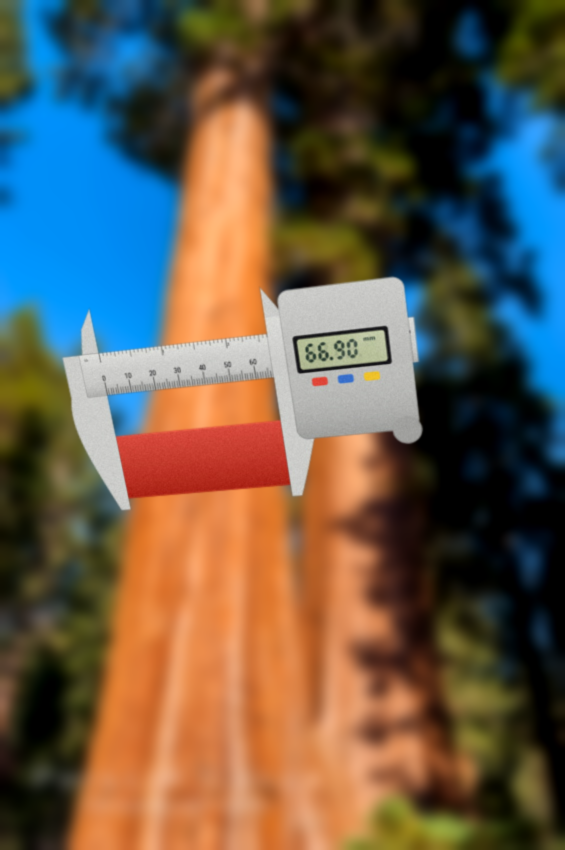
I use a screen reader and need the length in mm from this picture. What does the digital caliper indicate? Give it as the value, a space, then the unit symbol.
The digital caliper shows 66.90 mm
